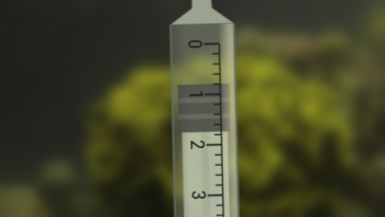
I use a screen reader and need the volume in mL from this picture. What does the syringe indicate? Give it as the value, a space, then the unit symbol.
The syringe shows 0.8 mL
